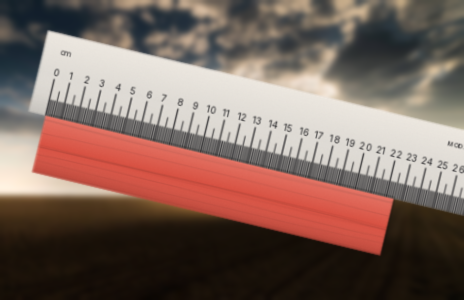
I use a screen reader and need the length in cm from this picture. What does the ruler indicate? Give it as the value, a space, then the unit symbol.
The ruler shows 22.5 cm
